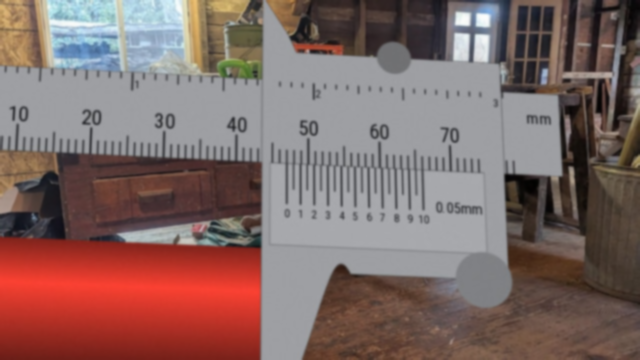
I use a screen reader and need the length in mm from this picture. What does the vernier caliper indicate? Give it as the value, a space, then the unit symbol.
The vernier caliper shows 47.0 mm
